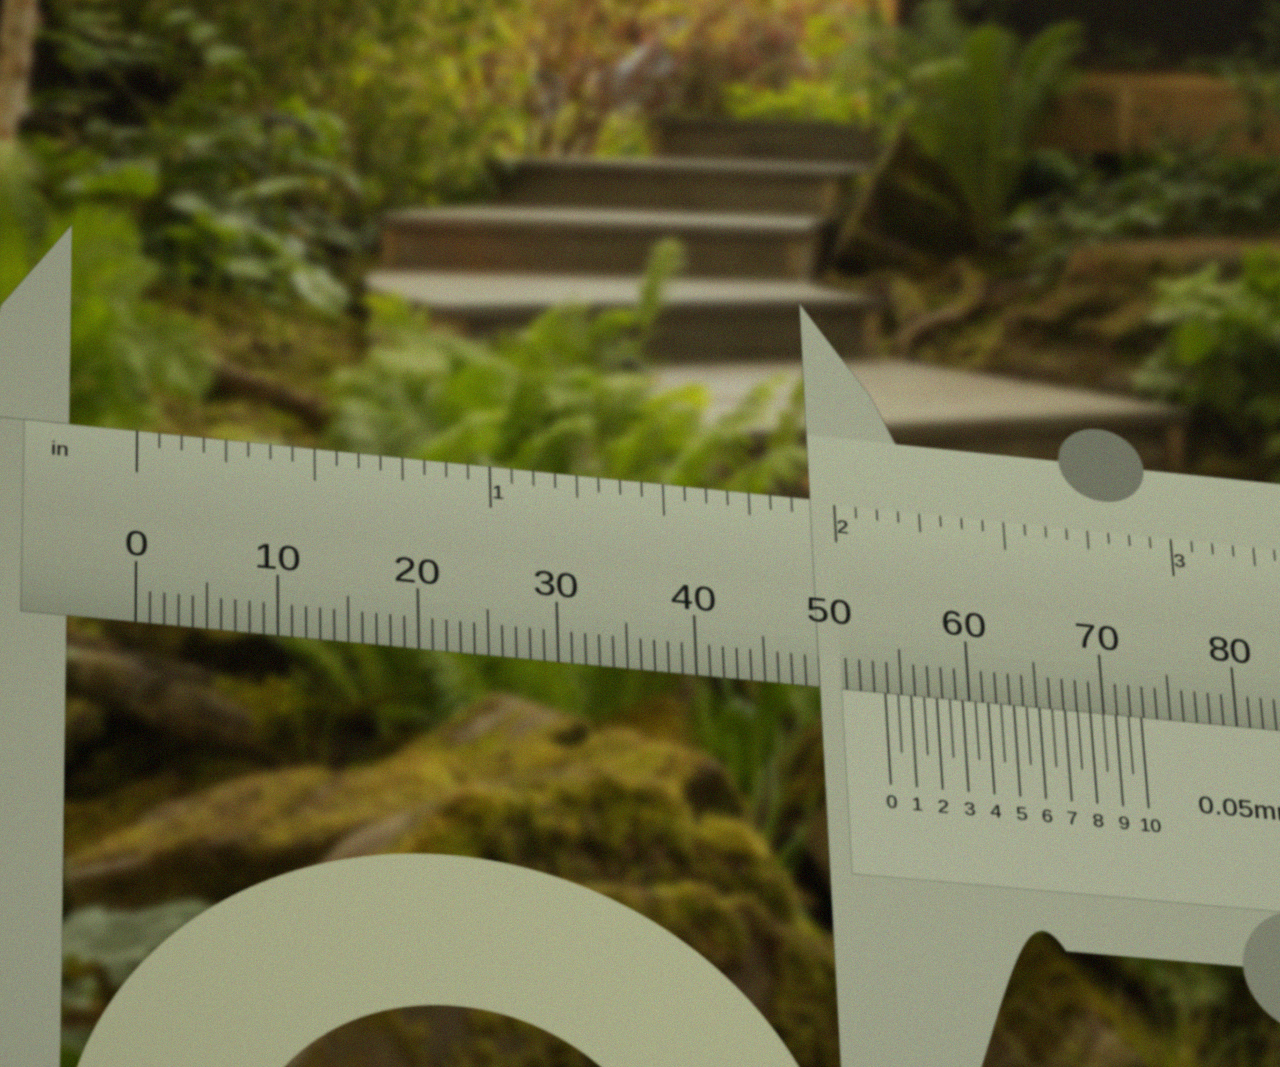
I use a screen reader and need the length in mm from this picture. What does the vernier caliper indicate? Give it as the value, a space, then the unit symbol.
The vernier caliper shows 53.8 mm
